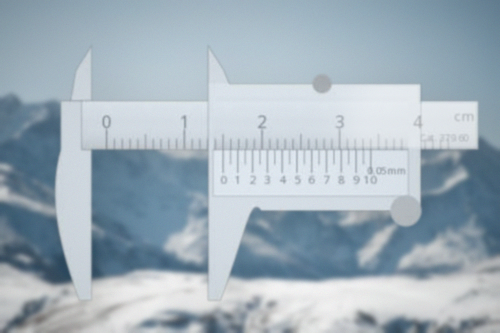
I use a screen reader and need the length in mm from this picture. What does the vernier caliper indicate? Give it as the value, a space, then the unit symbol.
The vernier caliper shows 15.0 mm
